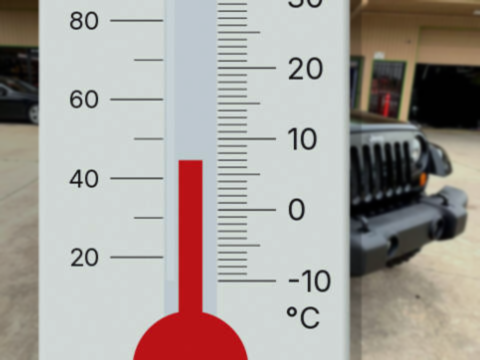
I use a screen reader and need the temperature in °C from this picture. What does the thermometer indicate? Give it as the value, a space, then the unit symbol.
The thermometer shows 7 °C
